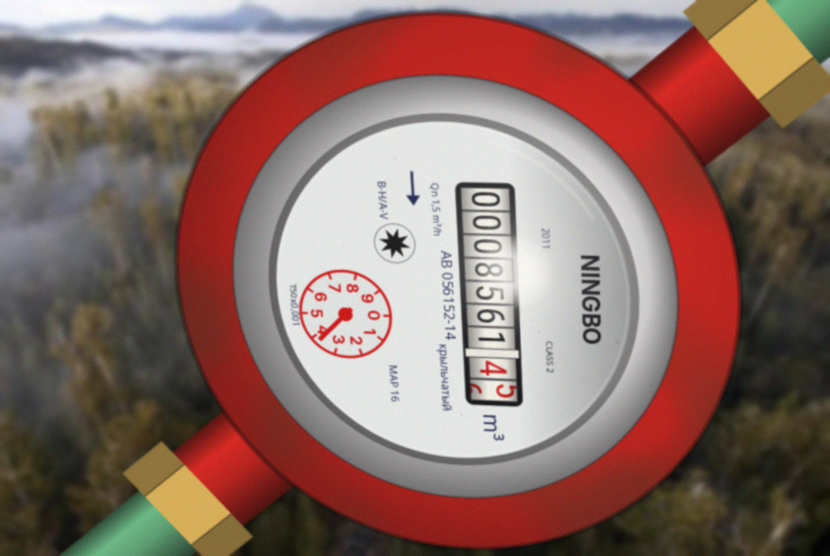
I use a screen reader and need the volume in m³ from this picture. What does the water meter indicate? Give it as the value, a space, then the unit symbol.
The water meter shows 8561.453 m³
